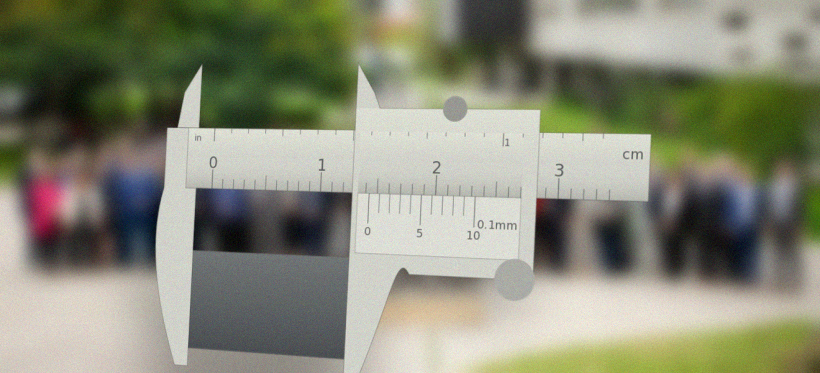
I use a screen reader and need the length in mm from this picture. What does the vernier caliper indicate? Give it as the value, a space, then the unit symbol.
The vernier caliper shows 14.3 mm
